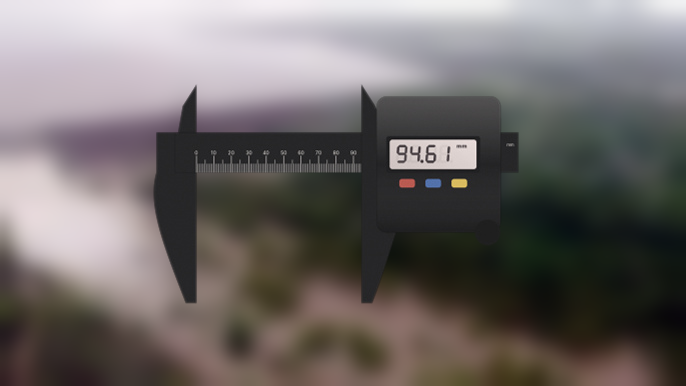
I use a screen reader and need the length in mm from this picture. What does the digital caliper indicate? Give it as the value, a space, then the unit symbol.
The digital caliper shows 94.61 mm
